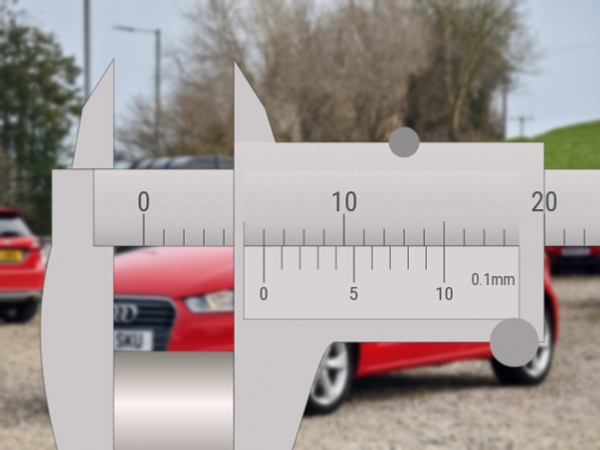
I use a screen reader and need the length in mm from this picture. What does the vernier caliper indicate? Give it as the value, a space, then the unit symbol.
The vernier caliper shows 6.0 mm
